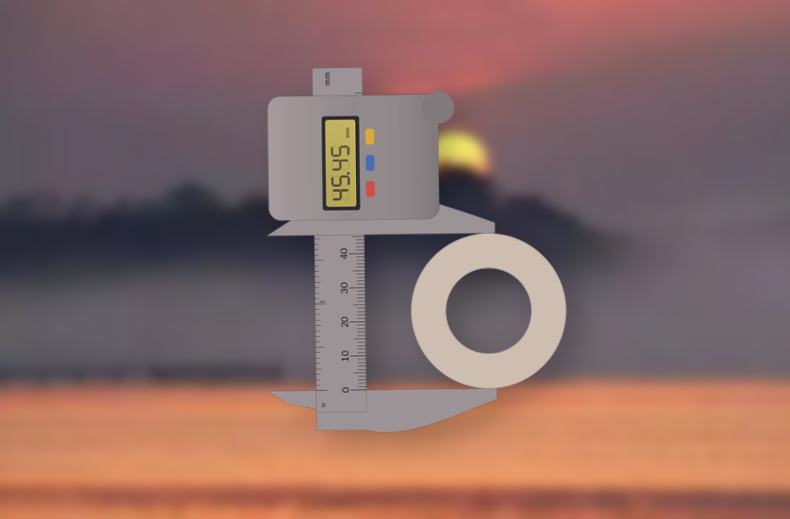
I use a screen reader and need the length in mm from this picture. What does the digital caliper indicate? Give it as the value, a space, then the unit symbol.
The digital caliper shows 45.45 mm
